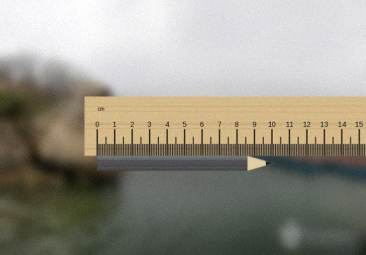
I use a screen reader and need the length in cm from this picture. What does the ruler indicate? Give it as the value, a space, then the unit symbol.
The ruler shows 10 cm
